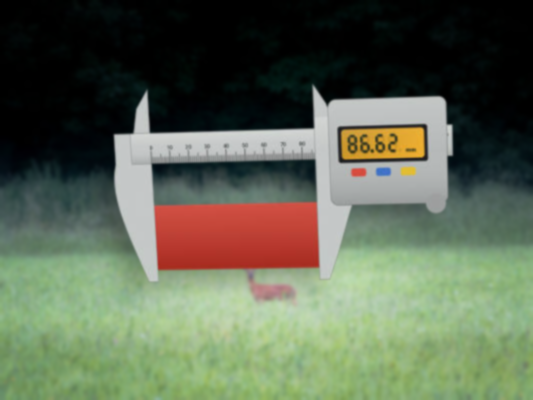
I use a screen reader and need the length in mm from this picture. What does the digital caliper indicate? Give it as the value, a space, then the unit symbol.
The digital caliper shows 86.62 mm
